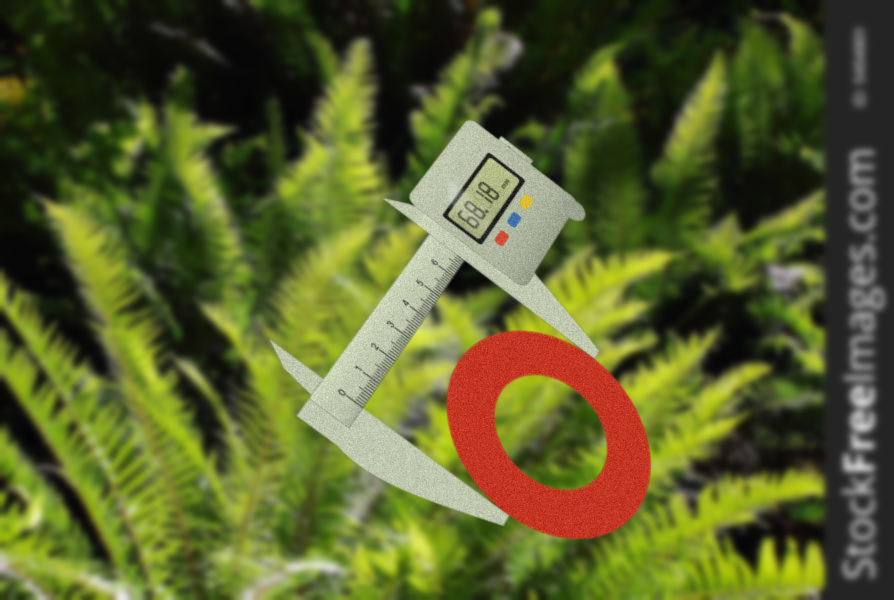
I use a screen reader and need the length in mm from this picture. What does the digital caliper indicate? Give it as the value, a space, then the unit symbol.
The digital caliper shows 68.18 mm
